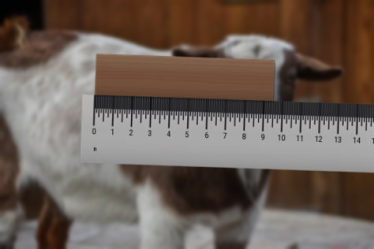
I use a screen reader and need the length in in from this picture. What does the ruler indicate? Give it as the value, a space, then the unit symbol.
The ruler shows 9.5 in
